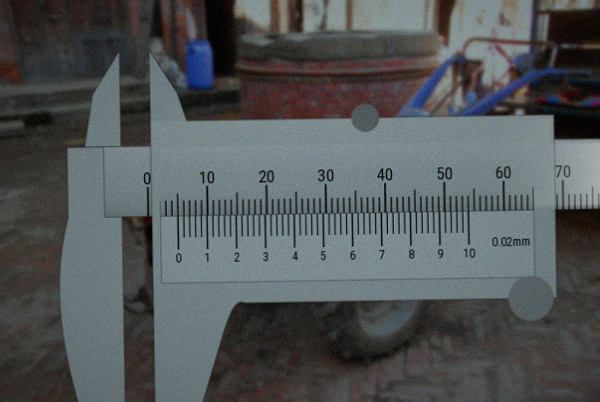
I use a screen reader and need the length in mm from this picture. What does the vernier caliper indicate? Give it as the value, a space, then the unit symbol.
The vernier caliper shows 5.0 mm
